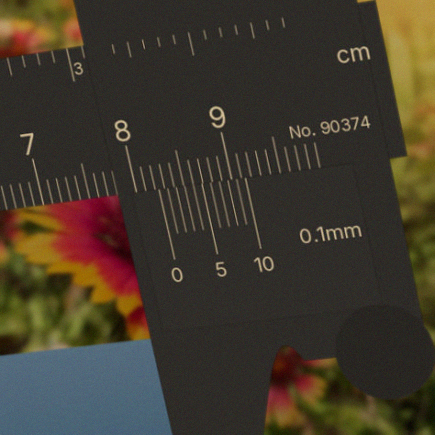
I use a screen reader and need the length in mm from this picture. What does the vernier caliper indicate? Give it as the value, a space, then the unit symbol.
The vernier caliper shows 82.4 mm
